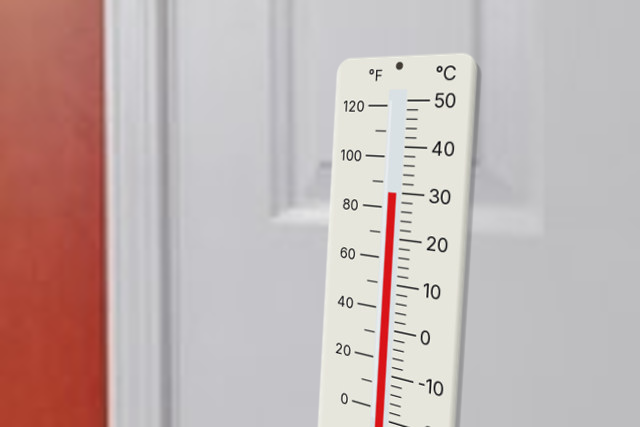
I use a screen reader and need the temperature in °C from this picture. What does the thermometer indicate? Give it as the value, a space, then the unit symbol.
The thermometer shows 30 °C
